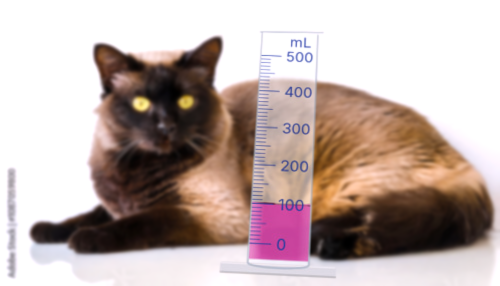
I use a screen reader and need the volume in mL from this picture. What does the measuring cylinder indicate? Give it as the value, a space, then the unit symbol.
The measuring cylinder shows 100 mL
